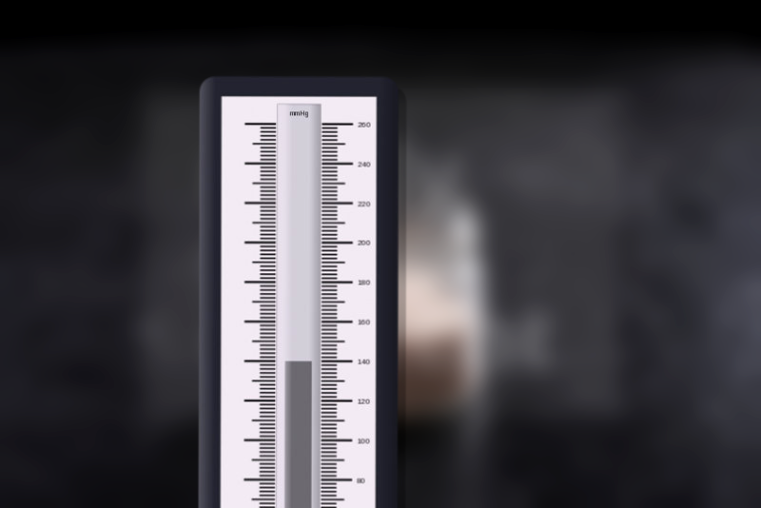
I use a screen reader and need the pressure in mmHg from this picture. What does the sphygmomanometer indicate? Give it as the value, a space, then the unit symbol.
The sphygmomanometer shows 140 mmHg
